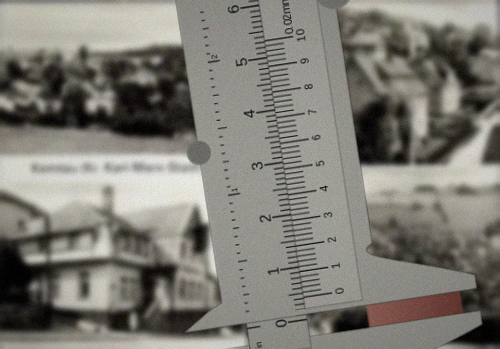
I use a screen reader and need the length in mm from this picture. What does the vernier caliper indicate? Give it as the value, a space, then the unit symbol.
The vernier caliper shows 4.2 mm
